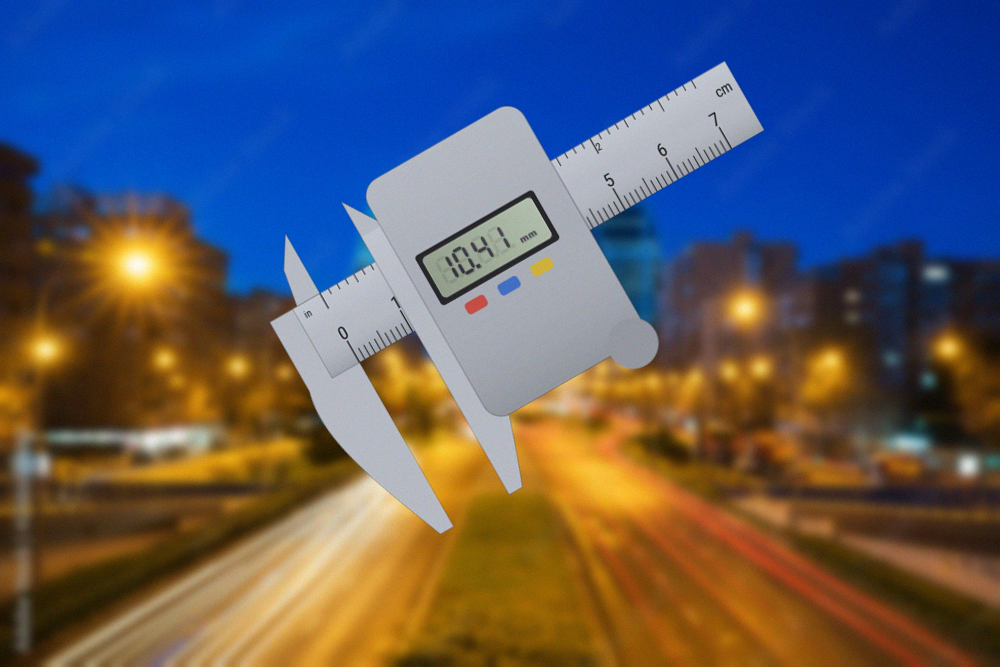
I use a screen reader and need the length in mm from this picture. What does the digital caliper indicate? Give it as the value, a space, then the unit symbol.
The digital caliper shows 10.41 mm
